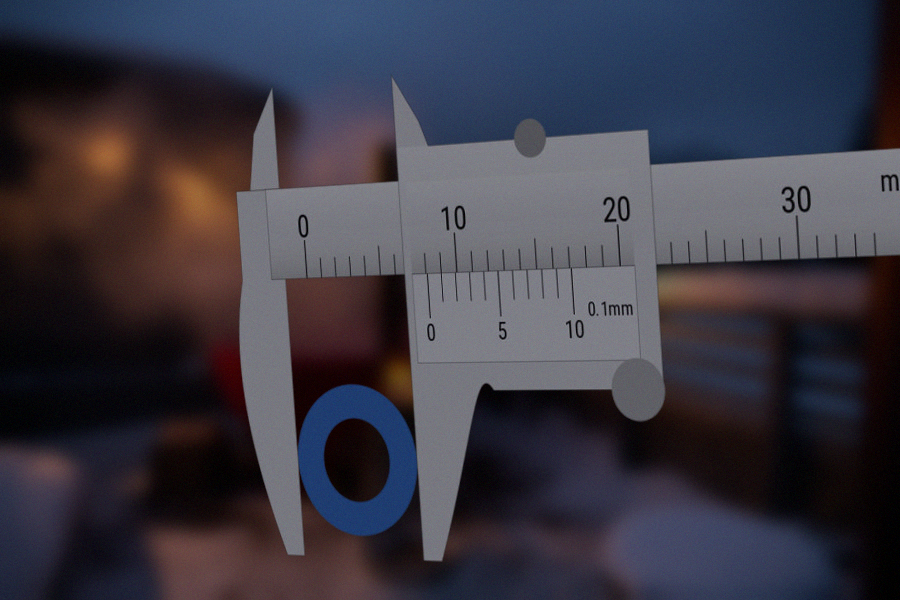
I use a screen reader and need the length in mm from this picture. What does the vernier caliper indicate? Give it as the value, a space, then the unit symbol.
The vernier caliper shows 8.1 mm
